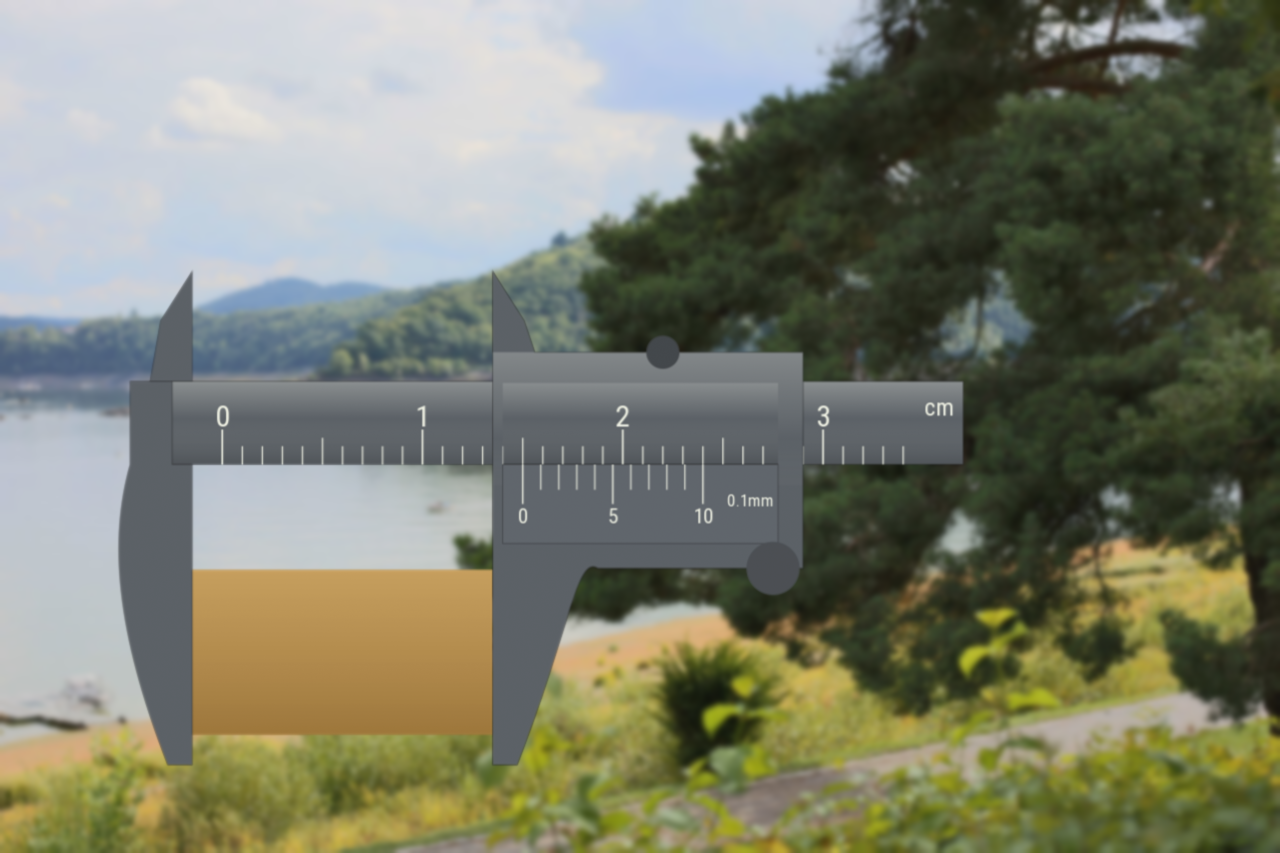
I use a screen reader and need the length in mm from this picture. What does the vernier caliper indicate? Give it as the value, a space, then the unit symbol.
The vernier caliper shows 15.0 mm
